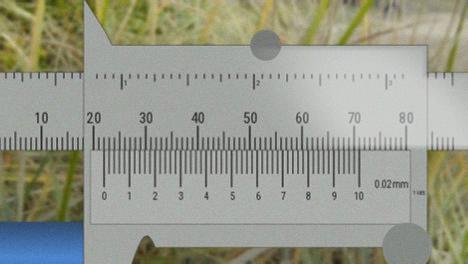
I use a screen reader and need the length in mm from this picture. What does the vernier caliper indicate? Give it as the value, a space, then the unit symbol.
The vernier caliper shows 22.0 mm
